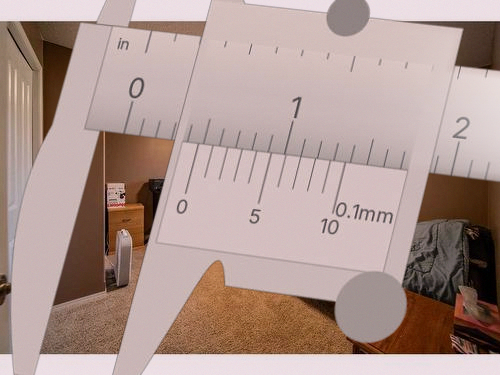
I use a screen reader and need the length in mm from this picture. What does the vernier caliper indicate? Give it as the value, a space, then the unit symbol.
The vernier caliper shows 4.7 mm
